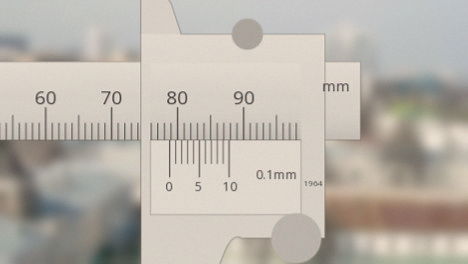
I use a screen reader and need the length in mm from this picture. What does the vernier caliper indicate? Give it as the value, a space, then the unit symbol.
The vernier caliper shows 78.8 mm
